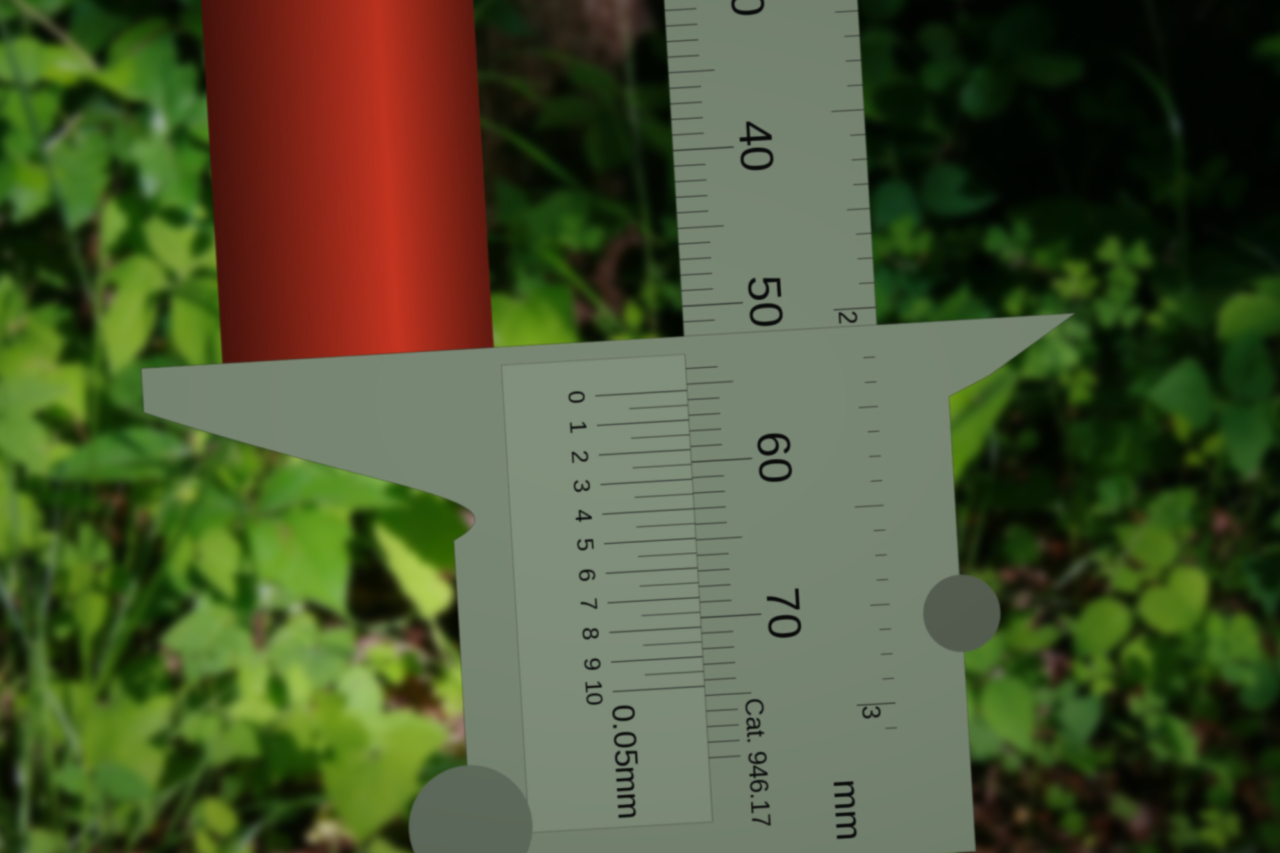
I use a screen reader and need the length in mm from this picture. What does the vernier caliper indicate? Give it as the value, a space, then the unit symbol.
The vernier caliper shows 55.4 mm
